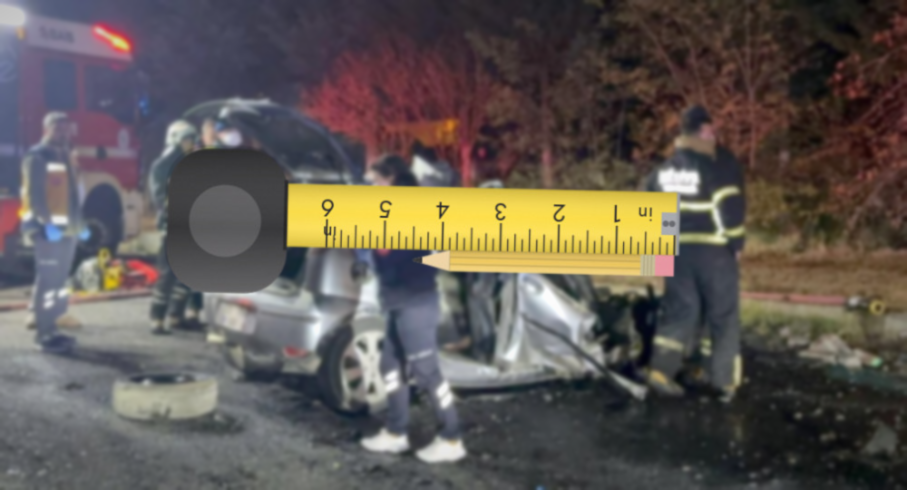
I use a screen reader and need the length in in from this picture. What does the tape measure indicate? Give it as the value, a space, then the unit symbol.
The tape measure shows 4.5 in
